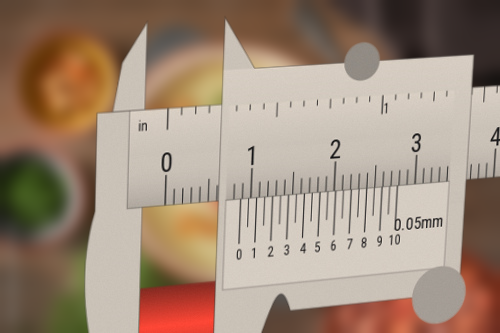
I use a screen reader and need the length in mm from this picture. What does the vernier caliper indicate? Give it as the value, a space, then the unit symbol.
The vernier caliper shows 8.8 mm
